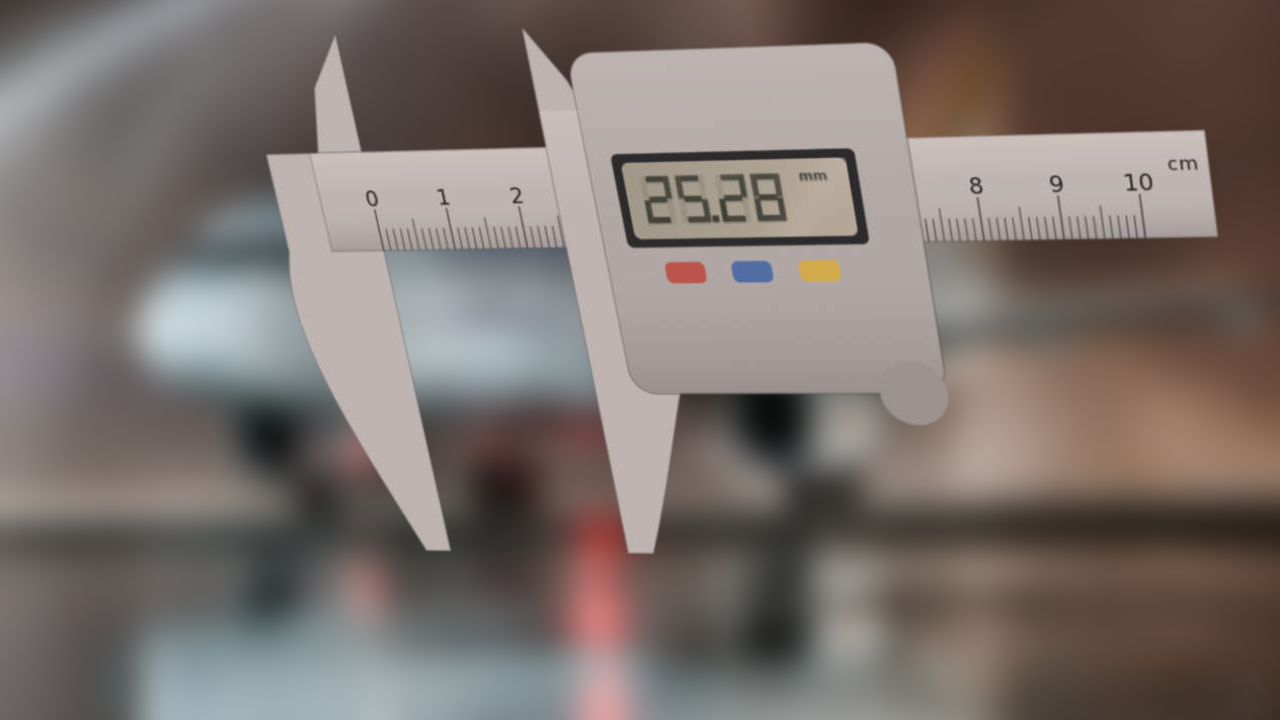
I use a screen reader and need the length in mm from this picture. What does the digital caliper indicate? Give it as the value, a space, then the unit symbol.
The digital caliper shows 25.28 mm
